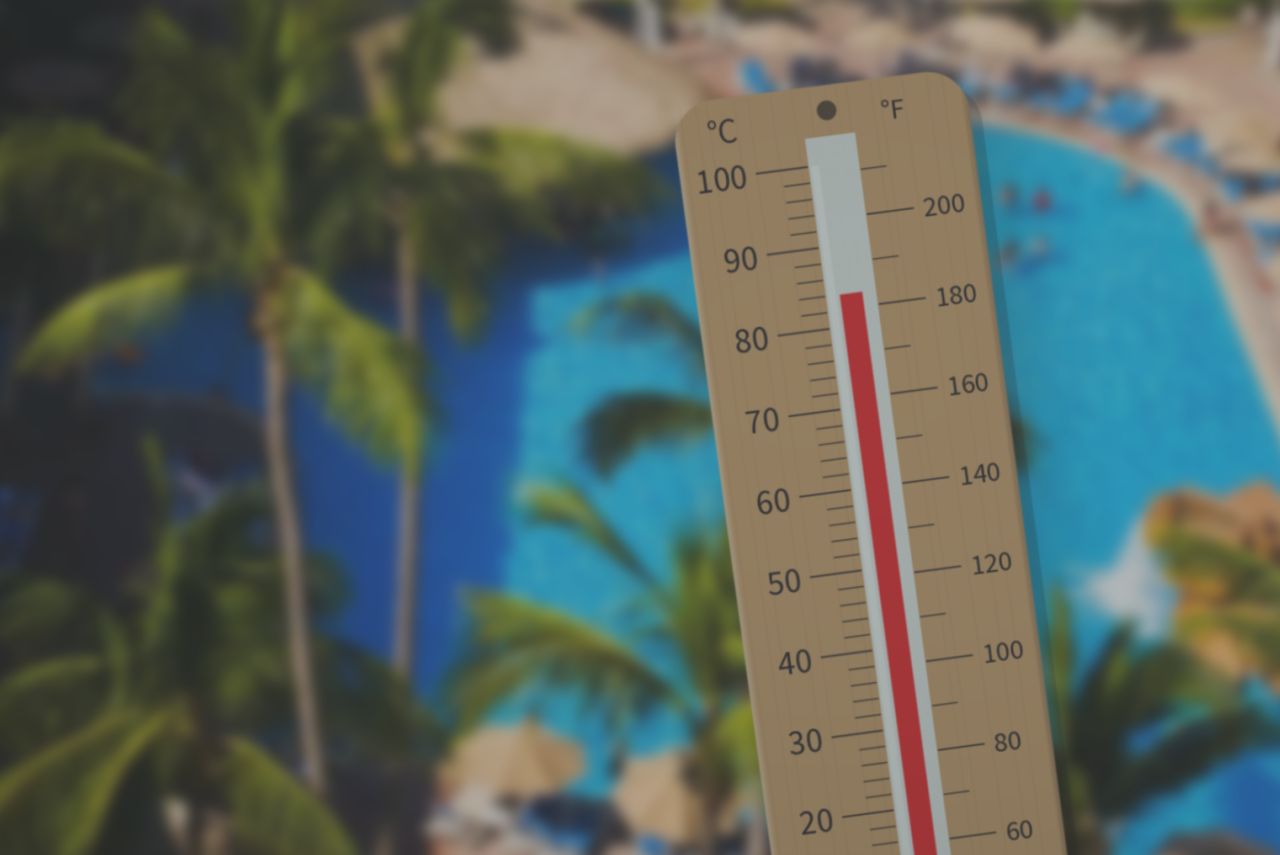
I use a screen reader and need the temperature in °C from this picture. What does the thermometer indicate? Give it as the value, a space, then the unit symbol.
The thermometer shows 84 °C
